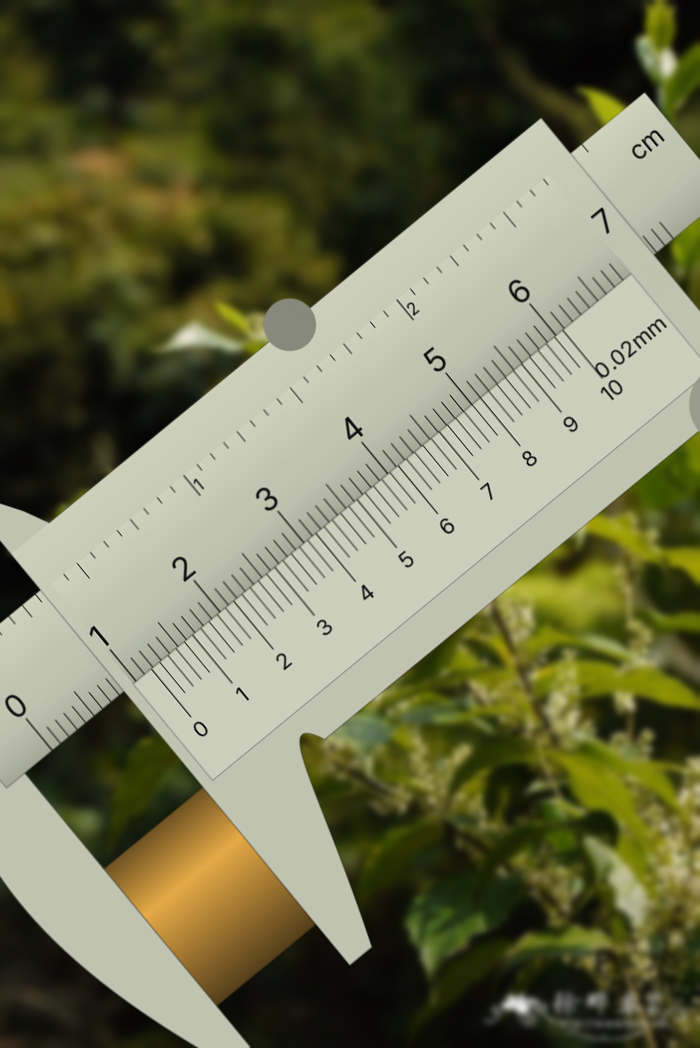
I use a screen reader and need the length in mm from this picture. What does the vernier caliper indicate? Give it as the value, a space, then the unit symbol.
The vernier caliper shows 11.8 mm
